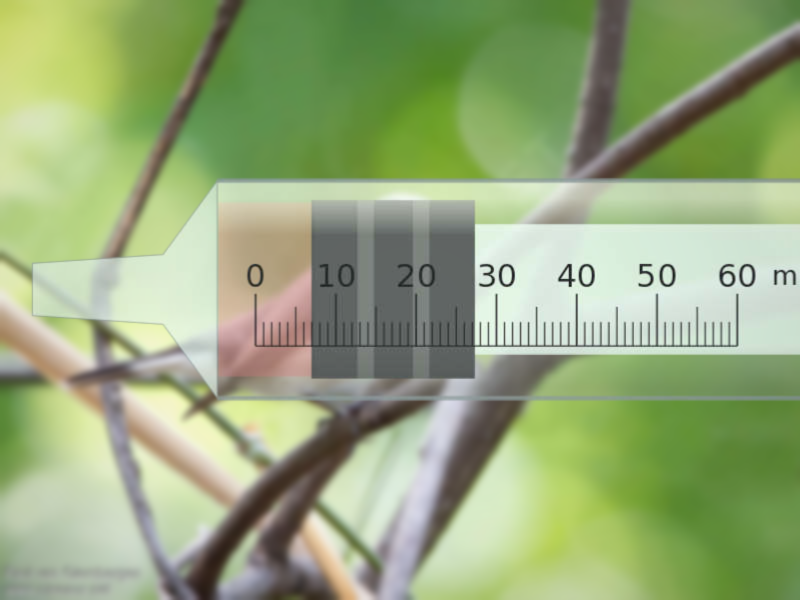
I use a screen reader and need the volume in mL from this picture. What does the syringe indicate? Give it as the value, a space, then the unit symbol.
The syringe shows 7 mL
